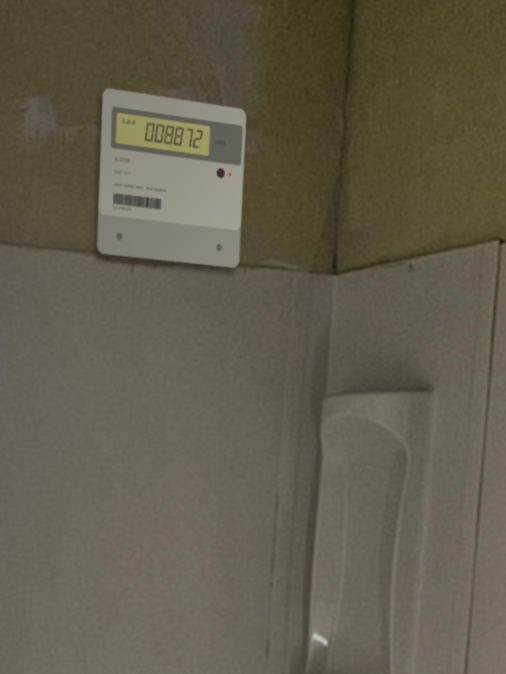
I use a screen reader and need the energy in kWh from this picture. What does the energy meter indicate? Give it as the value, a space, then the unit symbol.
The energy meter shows 8872 kWh
